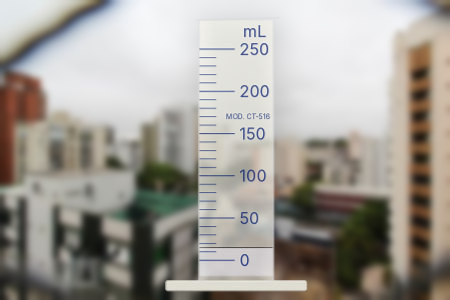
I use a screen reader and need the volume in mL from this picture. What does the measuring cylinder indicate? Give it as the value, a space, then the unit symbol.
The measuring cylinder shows 15 mL
